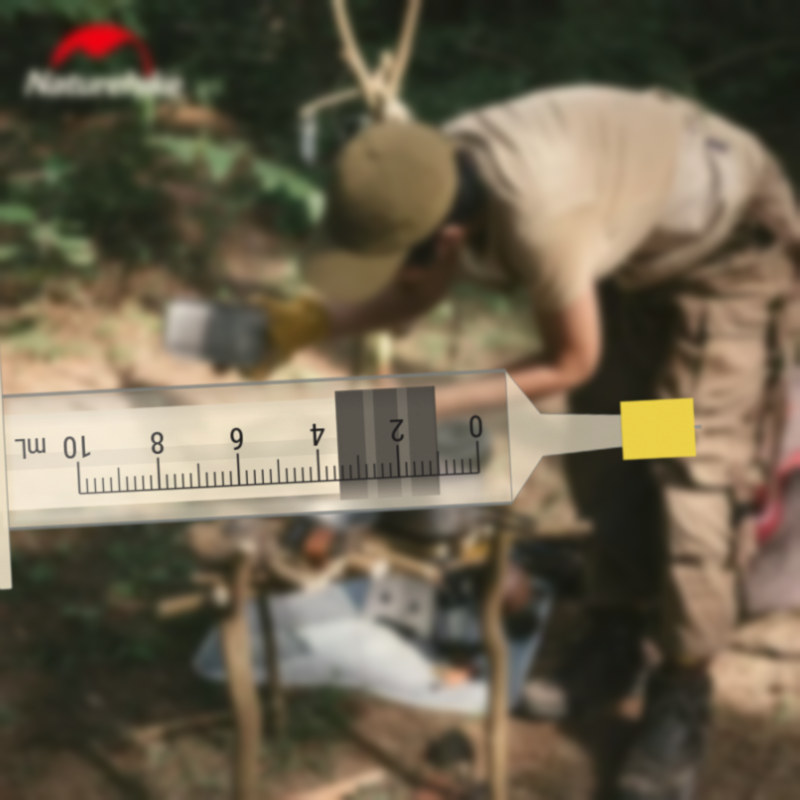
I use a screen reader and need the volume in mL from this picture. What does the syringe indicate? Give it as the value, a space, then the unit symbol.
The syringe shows 1 mL
